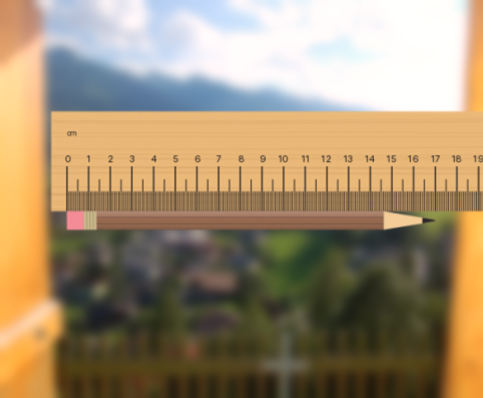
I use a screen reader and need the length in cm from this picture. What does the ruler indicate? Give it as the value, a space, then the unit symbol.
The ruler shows 17 cm
